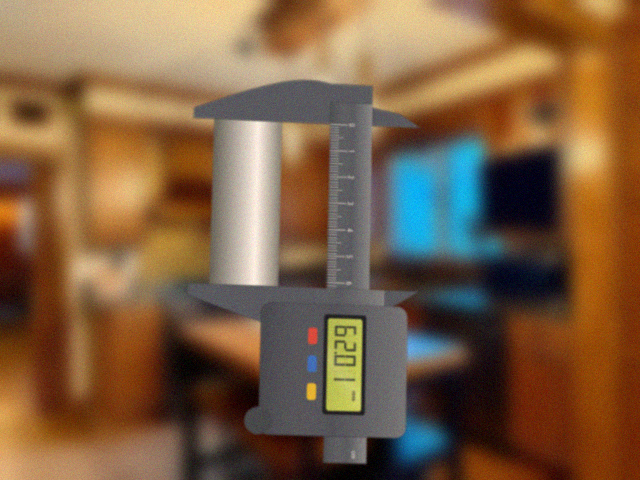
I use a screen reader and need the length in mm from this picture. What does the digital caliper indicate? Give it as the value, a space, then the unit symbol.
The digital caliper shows 62.01 mm
